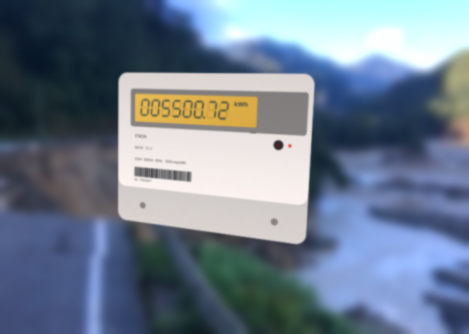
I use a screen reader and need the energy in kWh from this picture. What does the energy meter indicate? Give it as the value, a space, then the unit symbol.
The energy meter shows 5500.72 kWh
